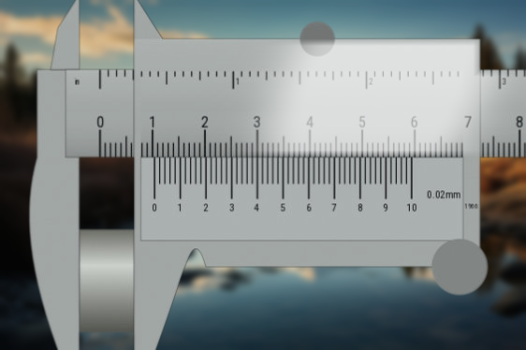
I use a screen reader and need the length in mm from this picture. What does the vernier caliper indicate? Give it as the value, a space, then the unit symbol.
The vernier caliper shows 10.4 mm
